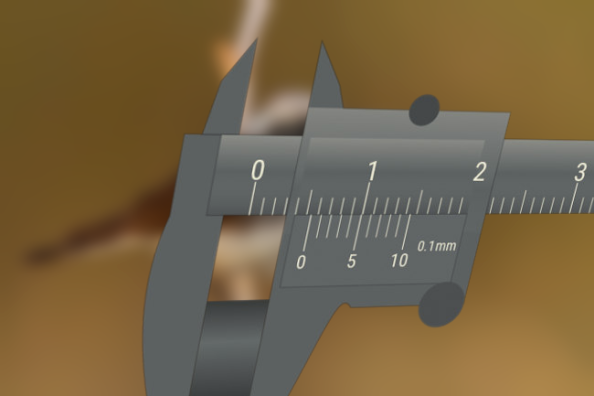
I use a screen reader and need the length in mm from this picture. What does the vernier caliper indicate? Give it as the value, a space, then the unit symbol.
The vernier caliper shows 5.4 mm
